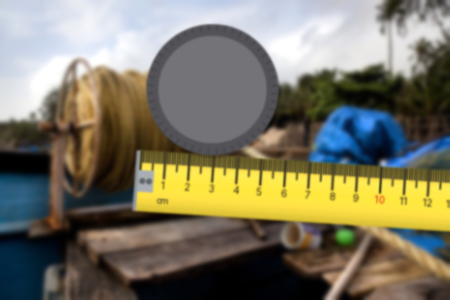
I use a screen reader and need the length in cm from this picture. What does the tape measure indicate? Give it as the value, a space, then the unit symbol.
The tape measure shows 5.5 cm
